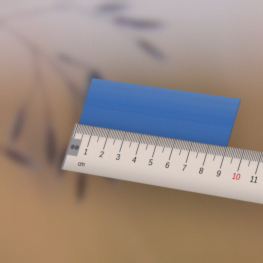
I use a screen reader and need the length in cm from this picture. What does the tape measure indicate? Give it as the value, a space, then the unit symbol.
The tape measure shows 9 cm
